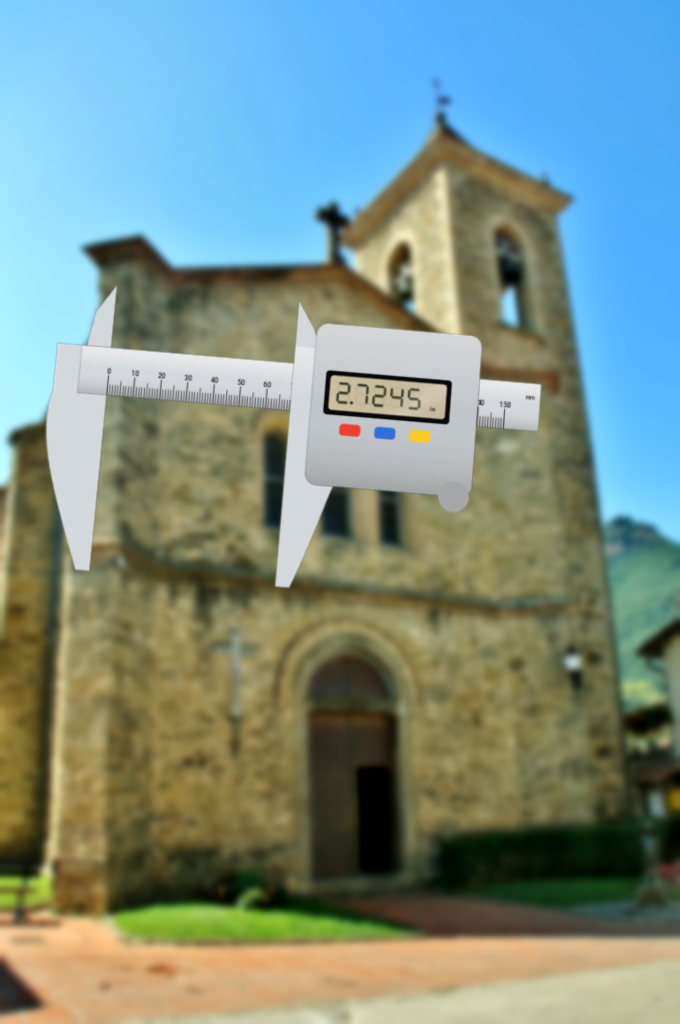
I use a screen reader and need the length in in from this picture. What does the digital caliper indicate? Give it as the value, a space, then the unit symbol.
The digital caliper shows 2.7245 in
